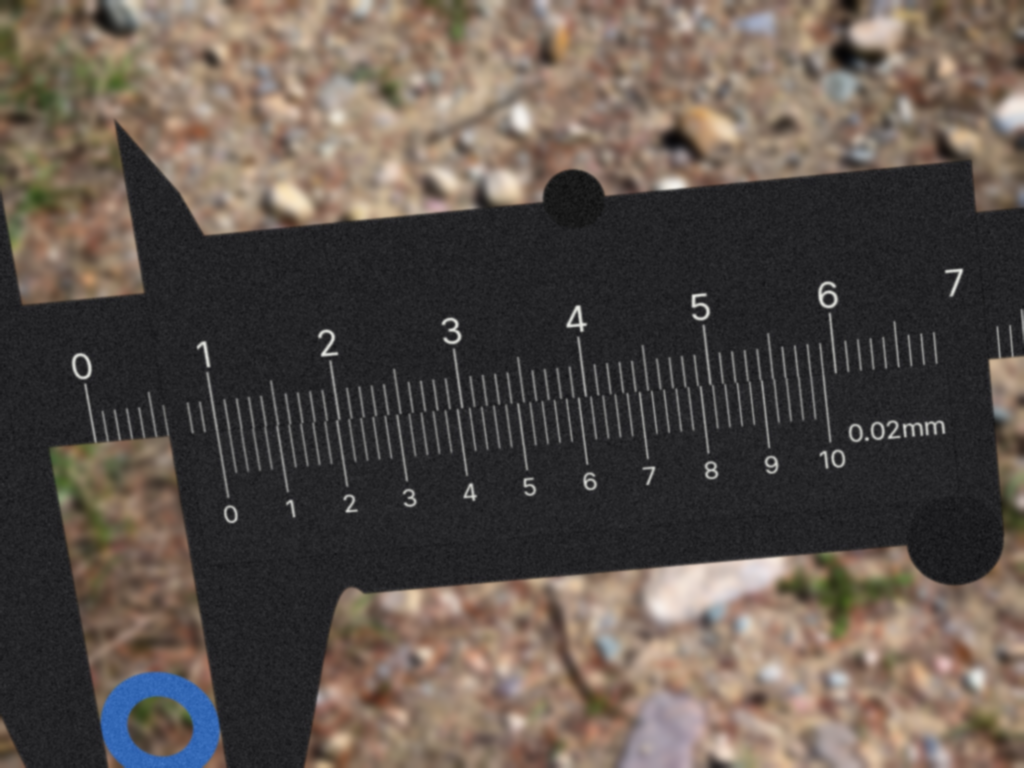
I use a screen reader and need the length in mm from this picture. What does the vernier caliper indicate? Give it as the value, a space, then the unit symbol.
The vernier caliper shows 10.0 mm
